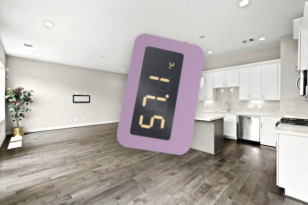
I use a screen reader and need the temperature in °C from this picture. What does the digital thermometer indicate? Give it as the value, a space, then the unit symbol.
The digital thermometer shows 57.1 °C
